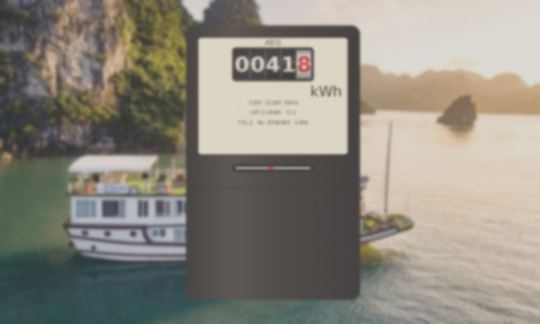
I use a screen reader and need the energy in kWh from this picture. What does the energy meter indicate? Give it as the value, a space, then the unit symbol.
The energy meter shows 41.8 kWh
